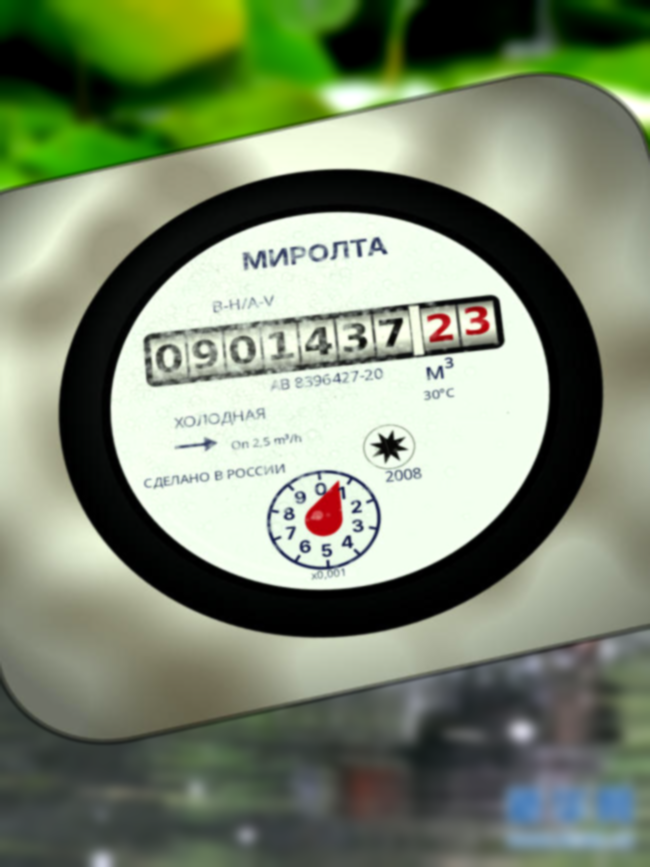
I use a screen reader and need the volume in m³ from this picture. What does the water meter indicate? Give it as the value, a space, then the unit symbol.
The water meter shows 901437.230 m³
